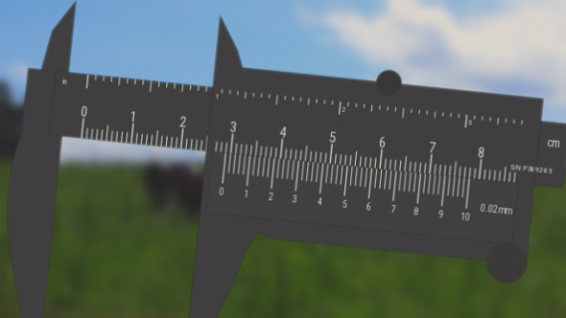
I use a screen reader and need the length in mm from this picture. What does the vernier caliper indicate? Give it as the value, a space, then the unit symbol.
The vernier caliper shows 29.0 mm
